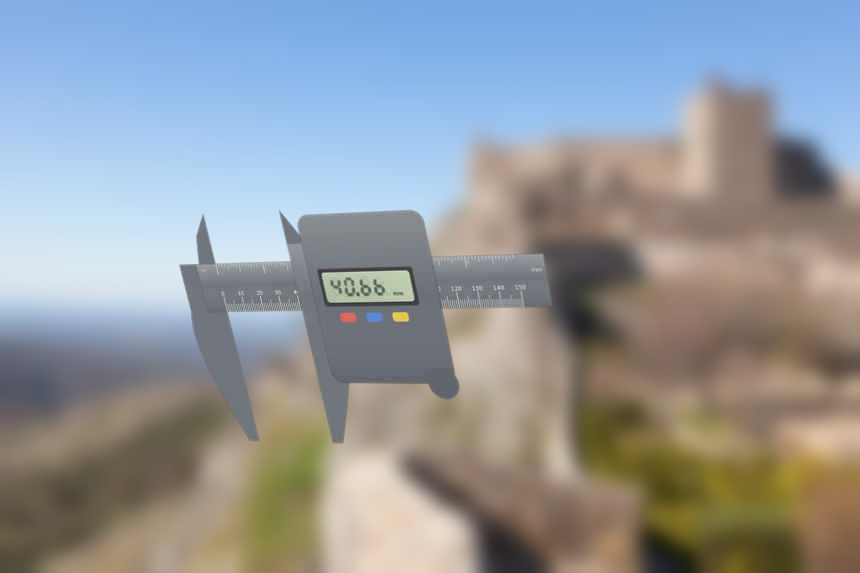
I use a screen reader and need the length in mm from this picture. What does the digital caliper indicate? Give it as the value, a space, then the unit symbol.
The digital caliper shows 40.66 mm
